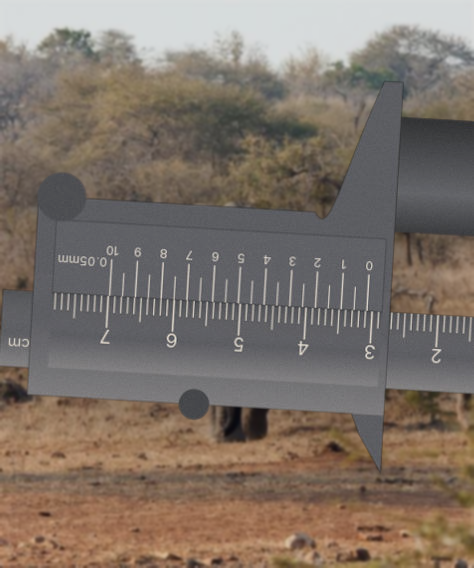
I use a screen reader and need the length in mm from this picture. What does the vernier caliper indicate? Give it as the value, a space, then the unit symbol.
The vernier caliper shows 30.8 mm
